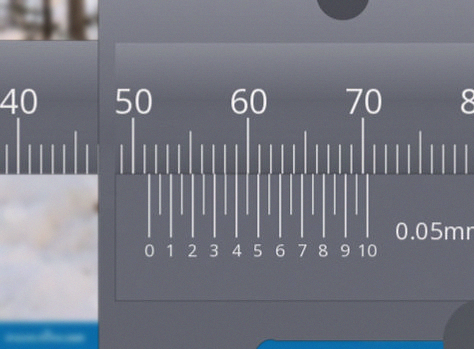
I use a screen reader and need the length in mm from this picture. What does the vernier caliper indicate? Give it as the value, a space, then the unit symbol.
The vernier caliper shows 51.4 mm
